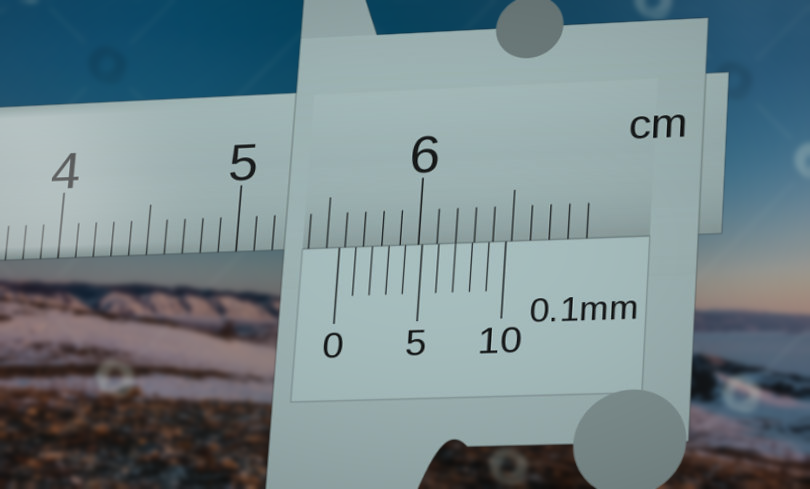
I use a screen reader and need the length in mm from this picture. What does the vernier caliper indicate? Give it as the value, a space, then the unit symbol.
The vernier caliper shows 55.7 mm
